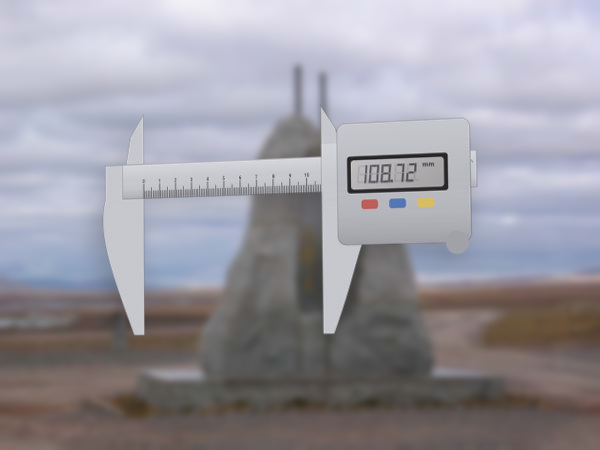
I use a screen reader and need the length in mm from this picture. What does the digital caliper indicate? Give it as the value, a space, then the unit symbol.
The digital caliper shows 108.72 mm
